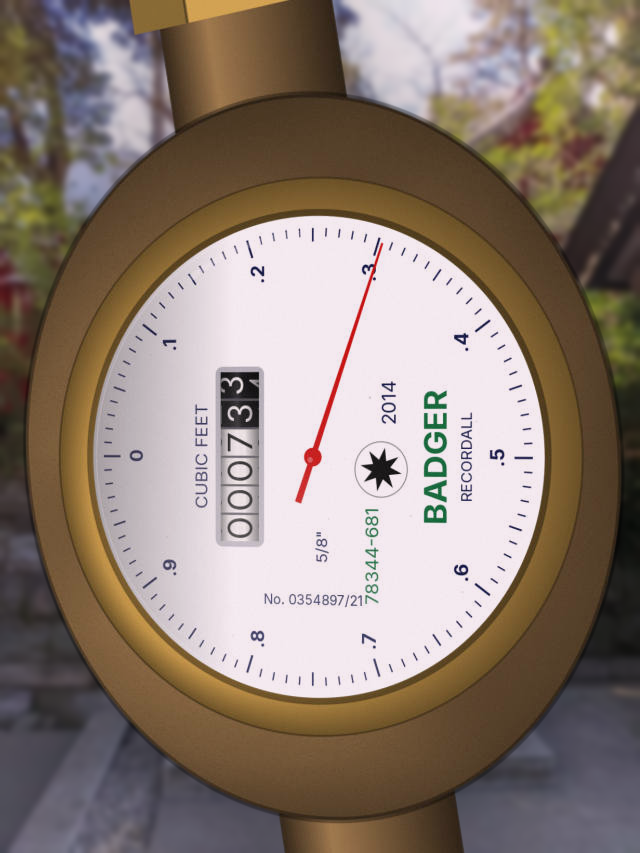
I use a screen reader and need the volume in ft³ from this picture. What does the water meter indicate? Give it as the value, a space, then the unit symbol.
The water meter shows 733.30 ft³
